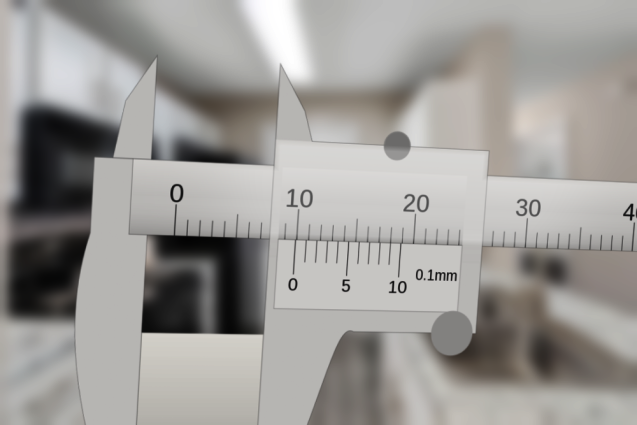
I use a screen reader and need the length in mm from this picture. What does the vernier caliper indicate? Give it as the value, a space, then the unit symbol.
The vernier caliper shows 9.9 mm
